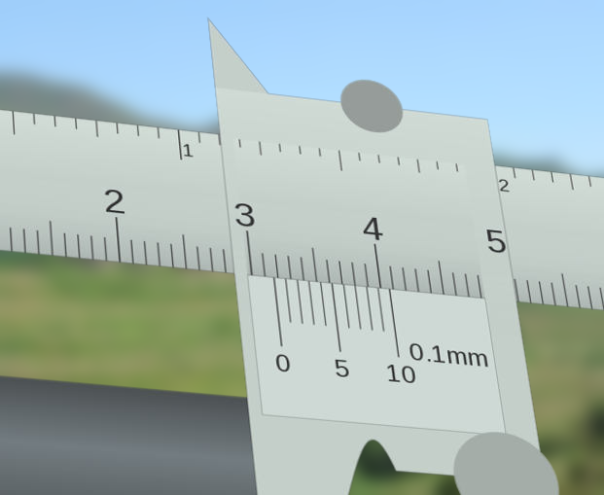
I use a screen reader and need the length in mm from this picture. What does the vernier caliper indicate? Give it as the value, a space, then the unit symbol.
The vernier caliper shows 31.7 mm
